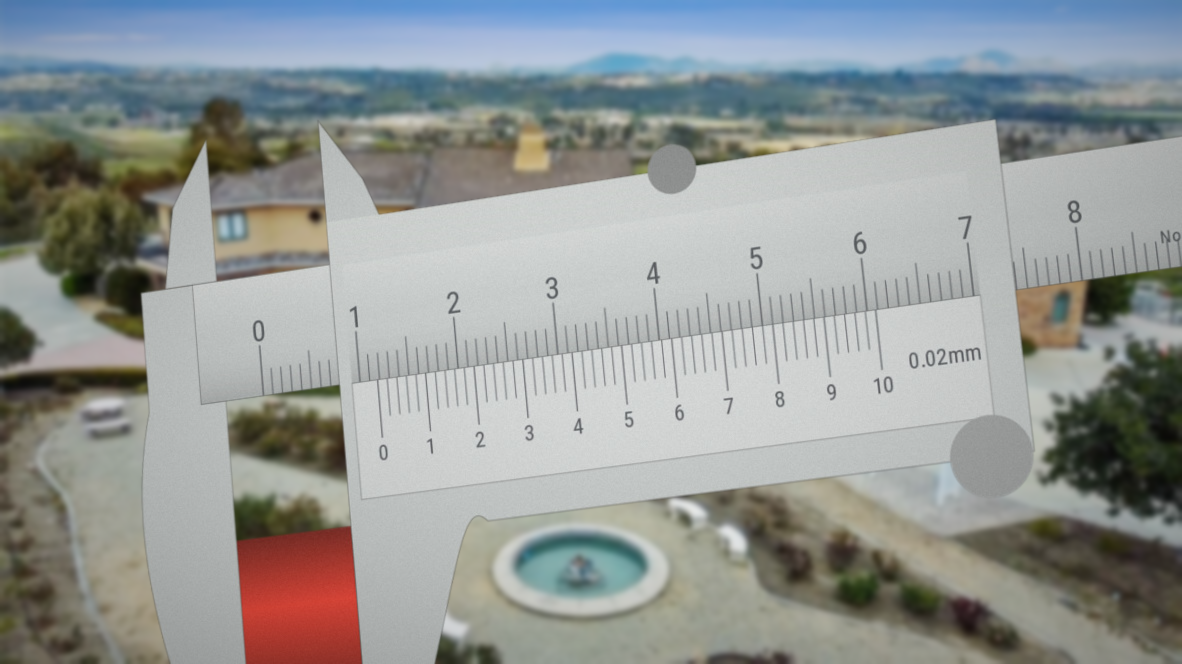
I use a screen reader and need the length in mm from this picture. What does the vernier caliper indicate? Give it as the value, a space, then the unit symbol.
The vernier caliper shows 11.8 mm
